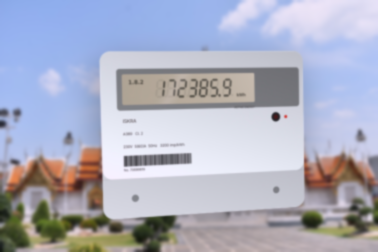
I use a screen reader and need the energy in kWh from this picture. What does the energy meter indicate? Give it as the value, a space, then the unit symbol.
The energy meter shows 172385.9 kWh
